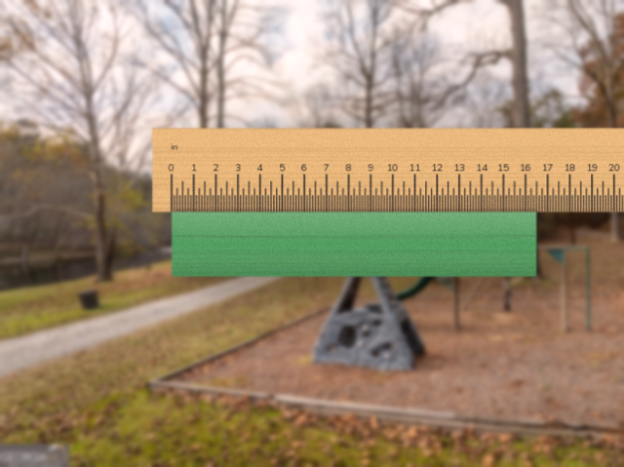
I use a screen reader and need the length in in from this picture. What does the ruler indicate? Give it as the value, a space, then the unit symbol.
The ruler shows 16.5 in
